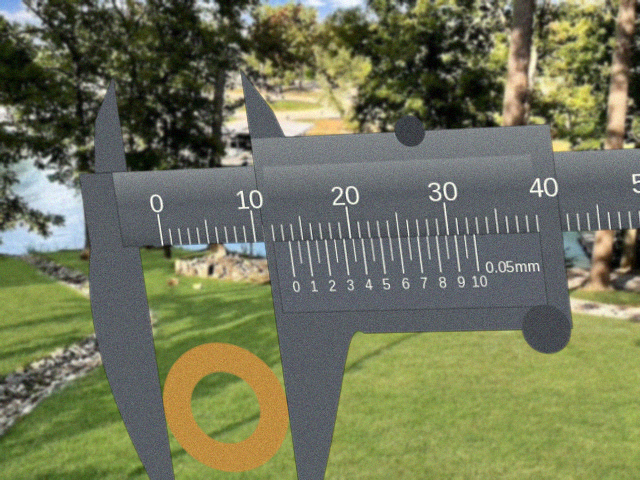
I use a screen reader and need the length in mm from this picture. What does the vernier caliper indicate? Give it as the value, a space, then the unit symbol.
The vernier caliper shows 13.6 mm
